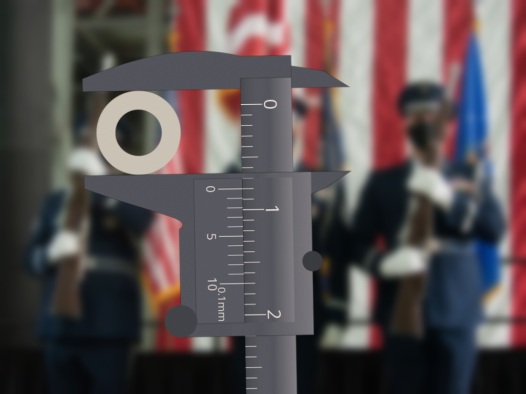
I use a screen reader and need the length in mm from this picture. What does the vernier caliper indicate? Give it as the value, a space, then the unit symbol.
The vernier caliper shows 8.0 mm
